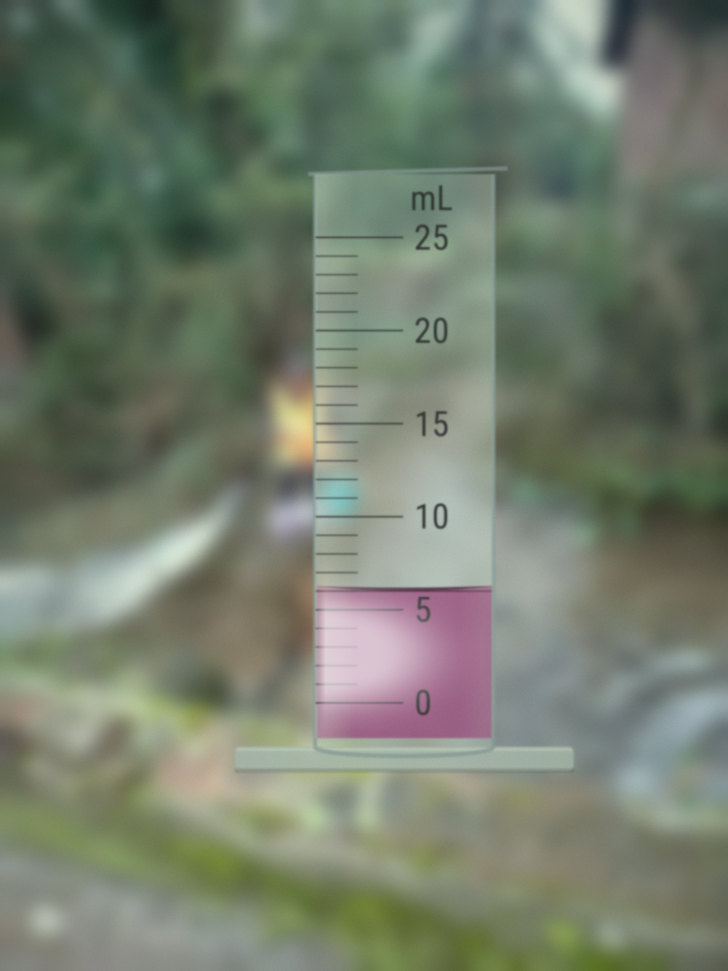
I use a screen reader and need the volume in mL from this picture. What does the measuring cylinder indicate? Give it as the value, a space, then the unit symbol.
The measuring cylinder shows 6 mL
